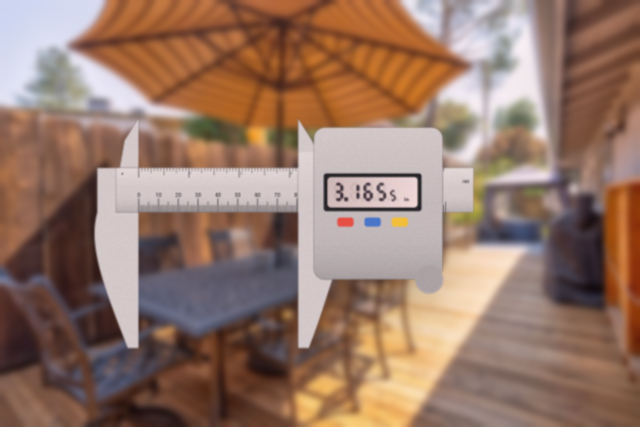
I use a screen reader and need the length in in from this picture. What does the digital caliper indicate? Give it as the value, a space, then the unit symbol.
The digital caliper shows 3.1655 in
